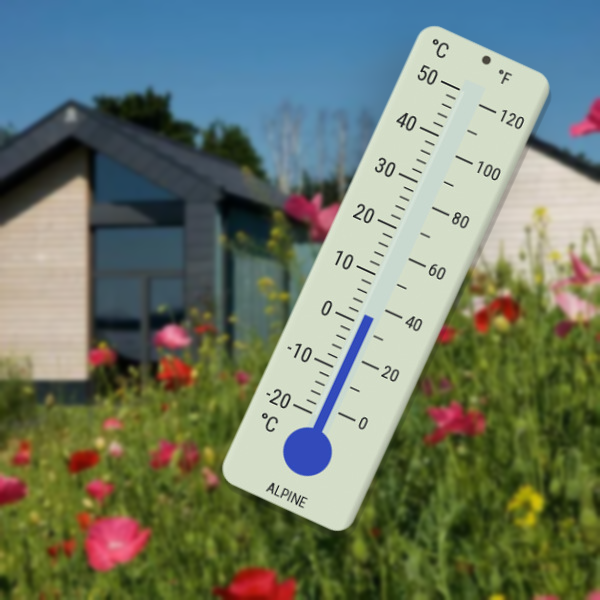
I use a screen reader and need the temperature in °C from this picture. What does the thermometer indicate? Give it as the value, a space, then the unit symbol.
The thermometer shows 2 °C
